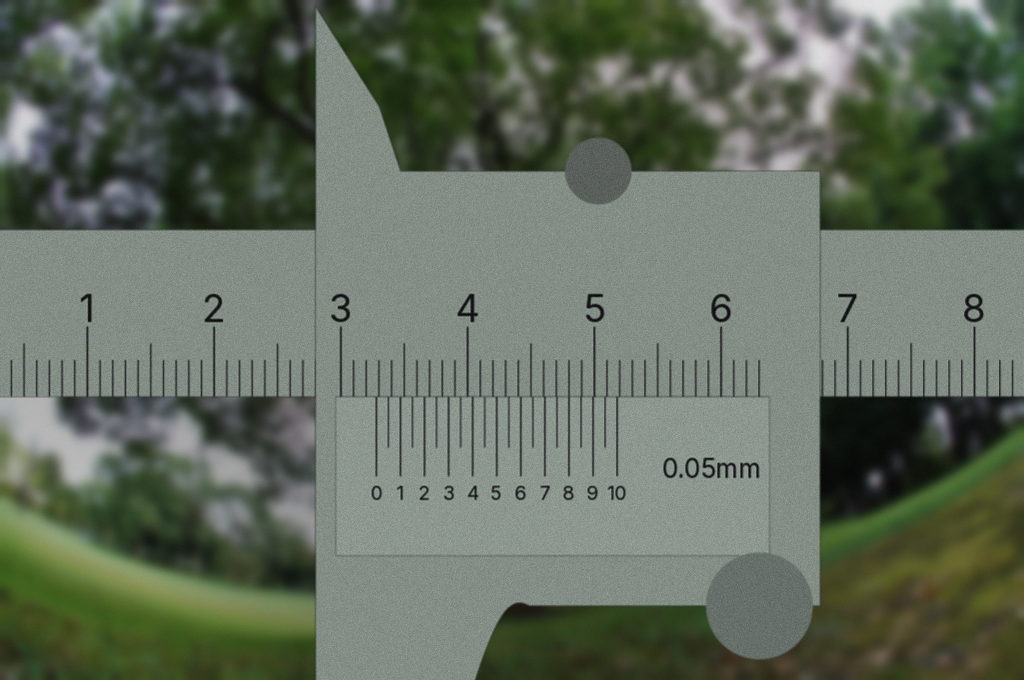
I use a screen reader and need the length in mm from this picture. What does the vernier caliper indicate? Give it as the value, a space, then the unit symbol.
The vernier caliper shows 32.8 mm
